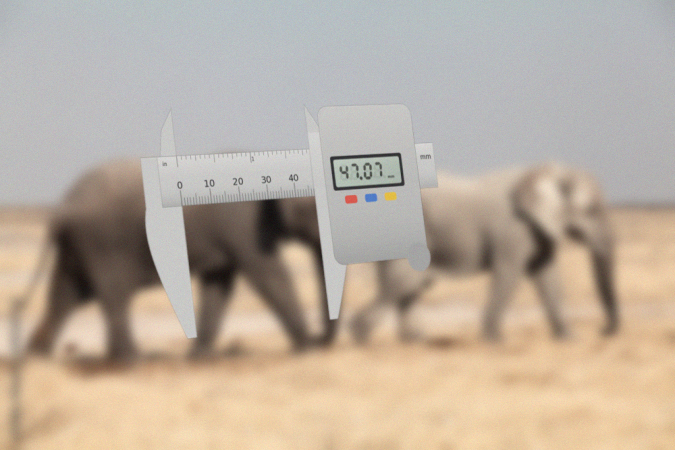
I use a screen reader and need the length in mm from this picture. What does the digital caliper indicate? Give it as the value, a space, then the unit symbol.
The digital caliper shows 47.07 mm
